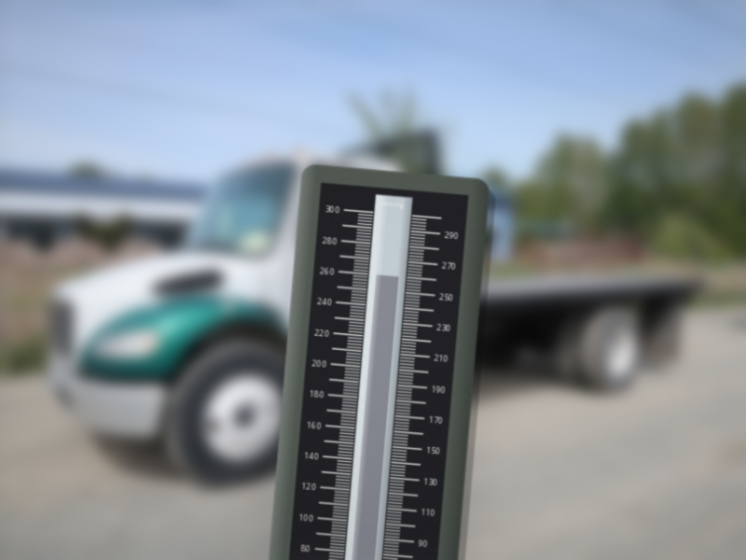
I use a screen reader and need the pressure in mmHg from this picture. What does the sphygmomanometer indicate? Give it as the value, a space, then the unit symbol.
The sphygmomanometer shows 260 mmHg
